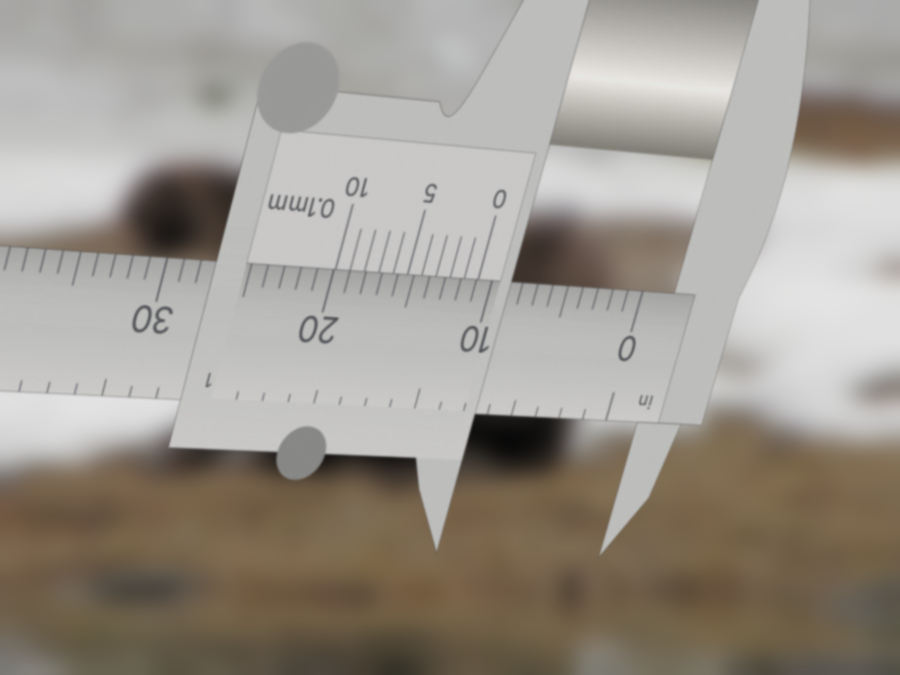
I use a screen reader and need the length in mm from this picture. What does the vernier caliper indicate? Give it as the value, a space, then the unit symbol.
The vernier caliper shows 10.9 mm
